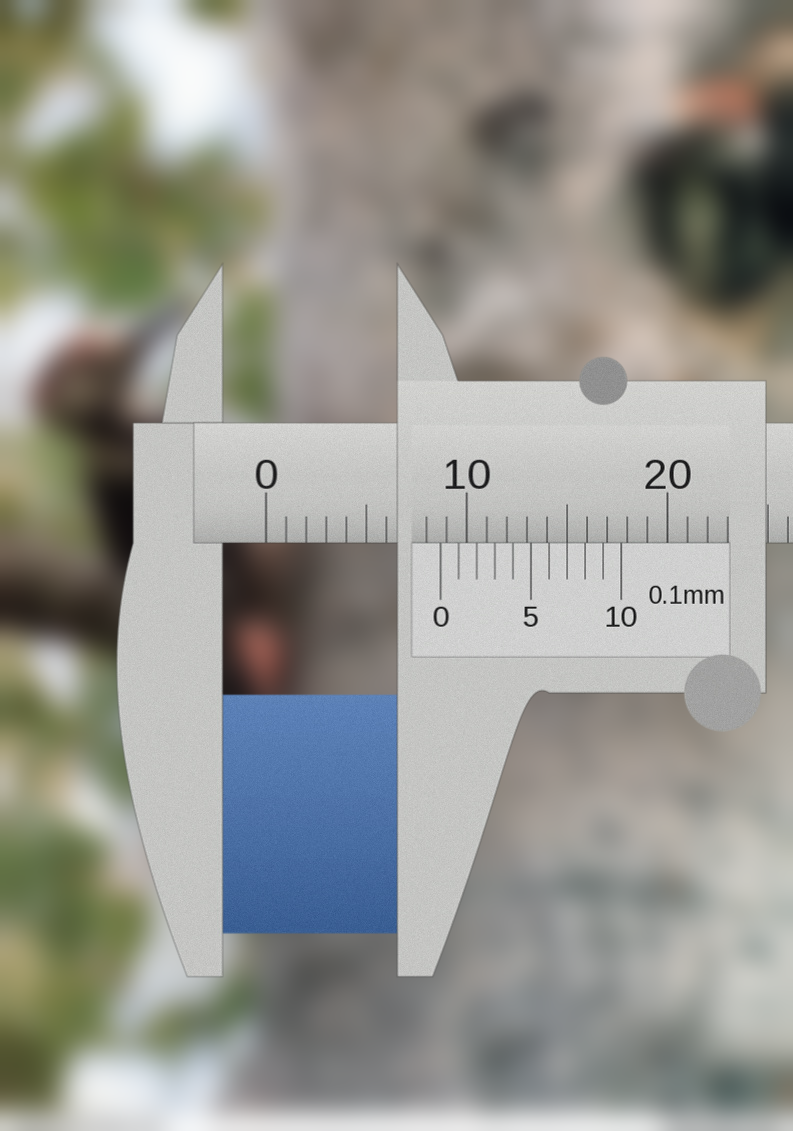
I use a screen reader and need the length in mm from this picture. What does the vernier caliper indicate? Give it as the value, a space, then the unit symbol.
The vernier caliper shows 8.7 mm
